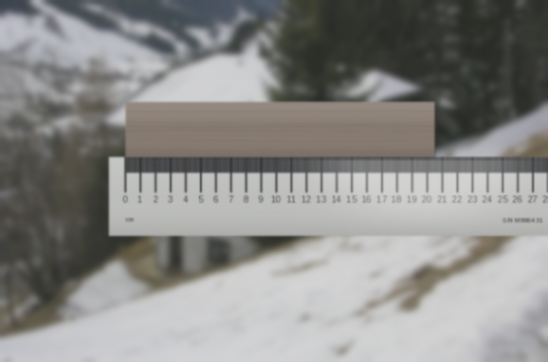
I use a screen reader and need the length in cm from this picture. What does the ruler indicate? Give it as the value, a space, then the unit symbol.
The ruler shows 20.5 cm
